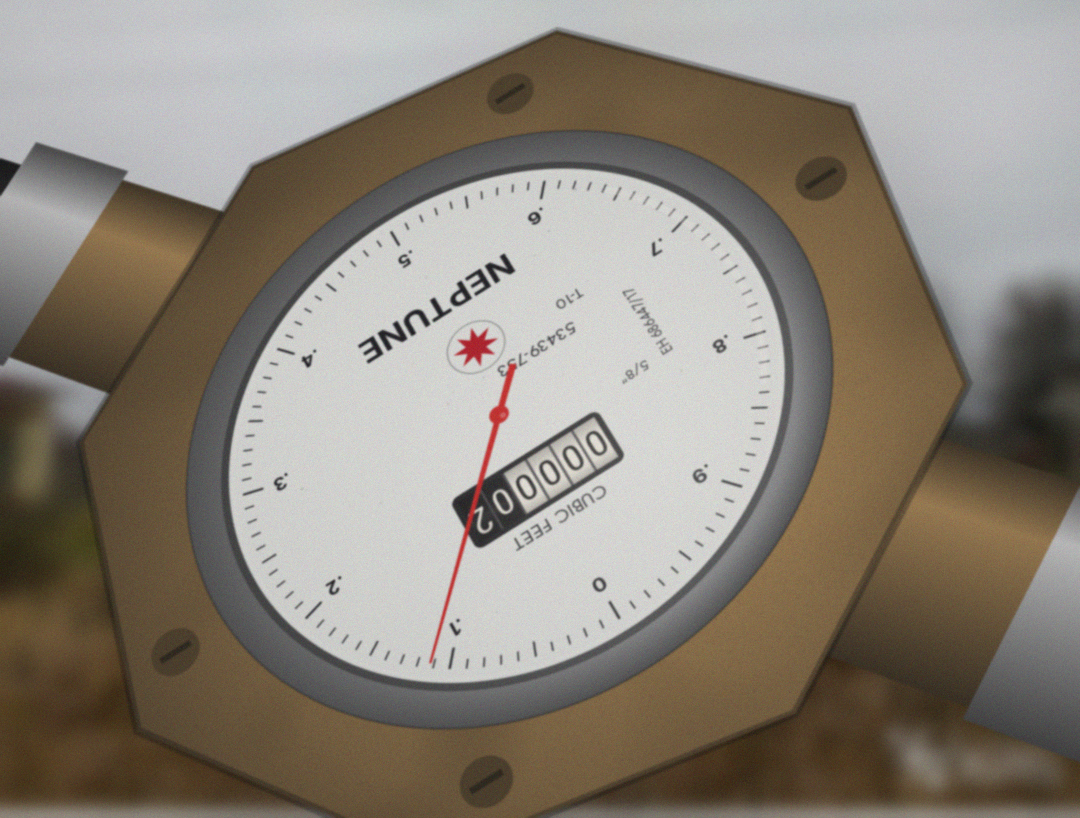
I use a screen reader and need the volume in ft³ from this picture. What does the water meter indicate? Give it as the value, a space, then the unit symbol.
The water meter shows 2.11 ft³
